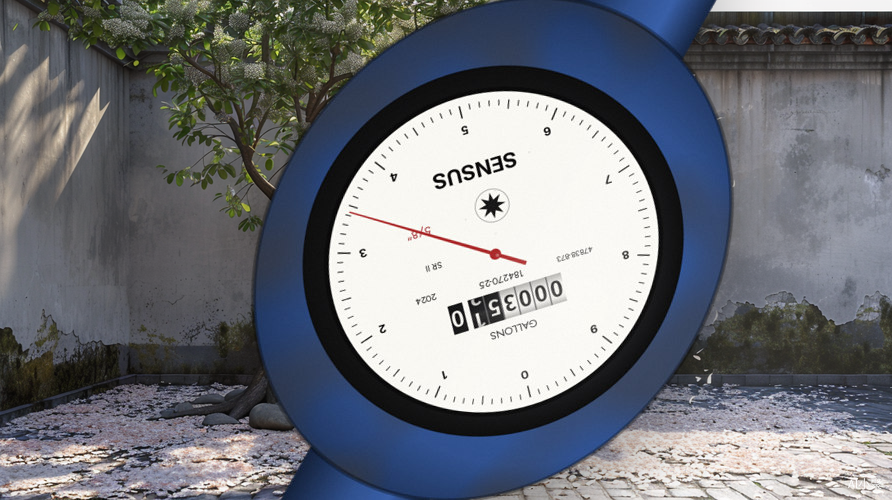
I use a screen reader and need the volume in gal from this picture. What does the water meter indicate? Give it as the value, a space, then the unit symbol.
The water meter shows 3513.4 gal
